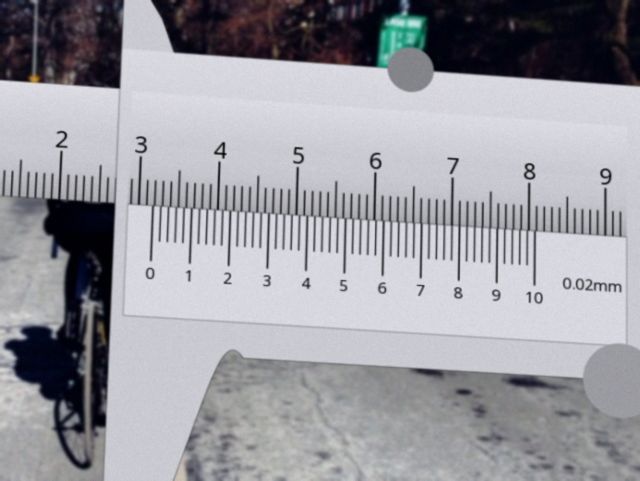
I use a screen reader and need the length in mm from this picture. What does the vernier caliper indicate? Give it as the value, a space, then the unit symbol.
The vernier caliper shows 31.8 mm
